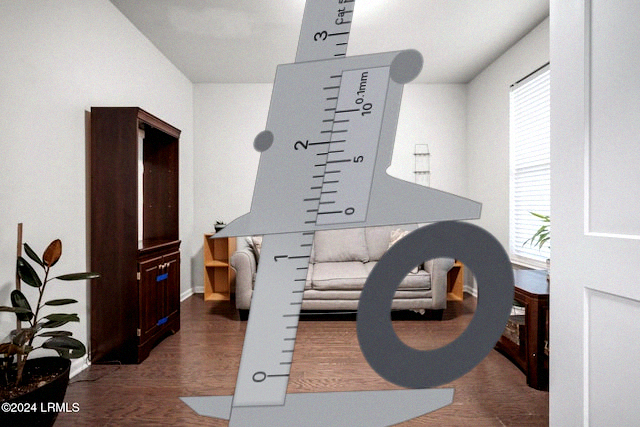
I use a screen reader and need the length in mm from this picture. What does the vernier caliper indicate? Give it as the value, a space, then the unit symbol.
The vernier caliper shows 13.7 mm
